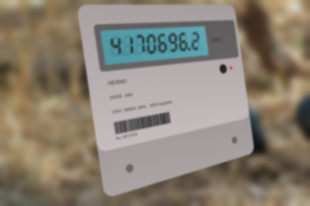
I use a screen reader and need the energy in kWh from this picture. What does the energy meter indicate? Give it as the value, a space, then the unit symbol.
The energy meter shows 4170696.2 kWh
